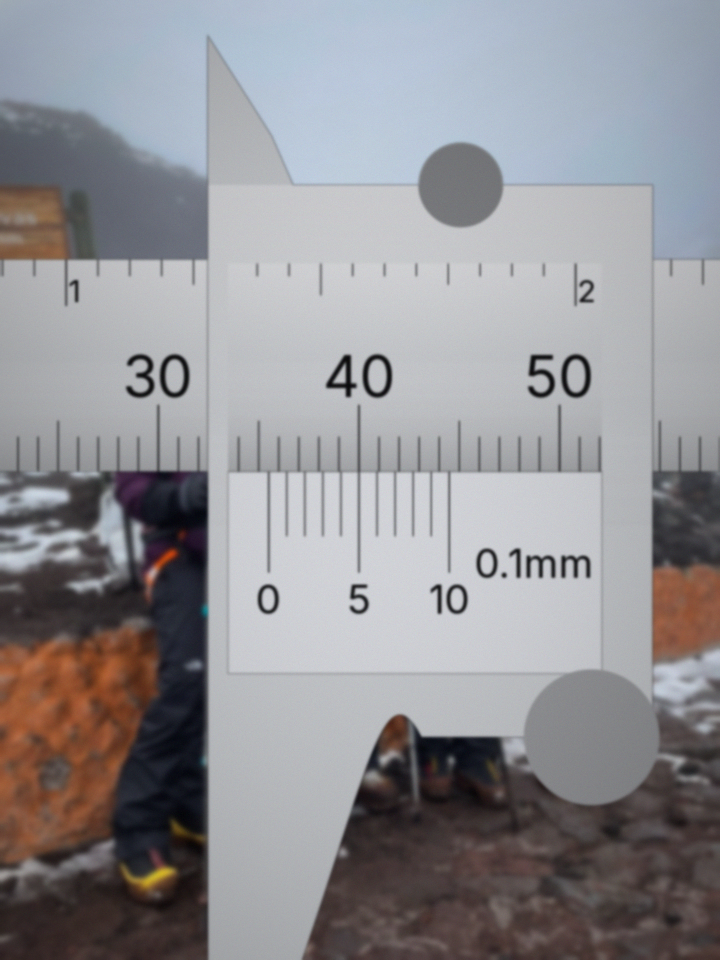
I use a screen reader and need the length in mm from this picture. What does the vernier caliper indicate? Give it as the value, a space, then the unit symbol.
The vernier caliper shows 35.5 mm
